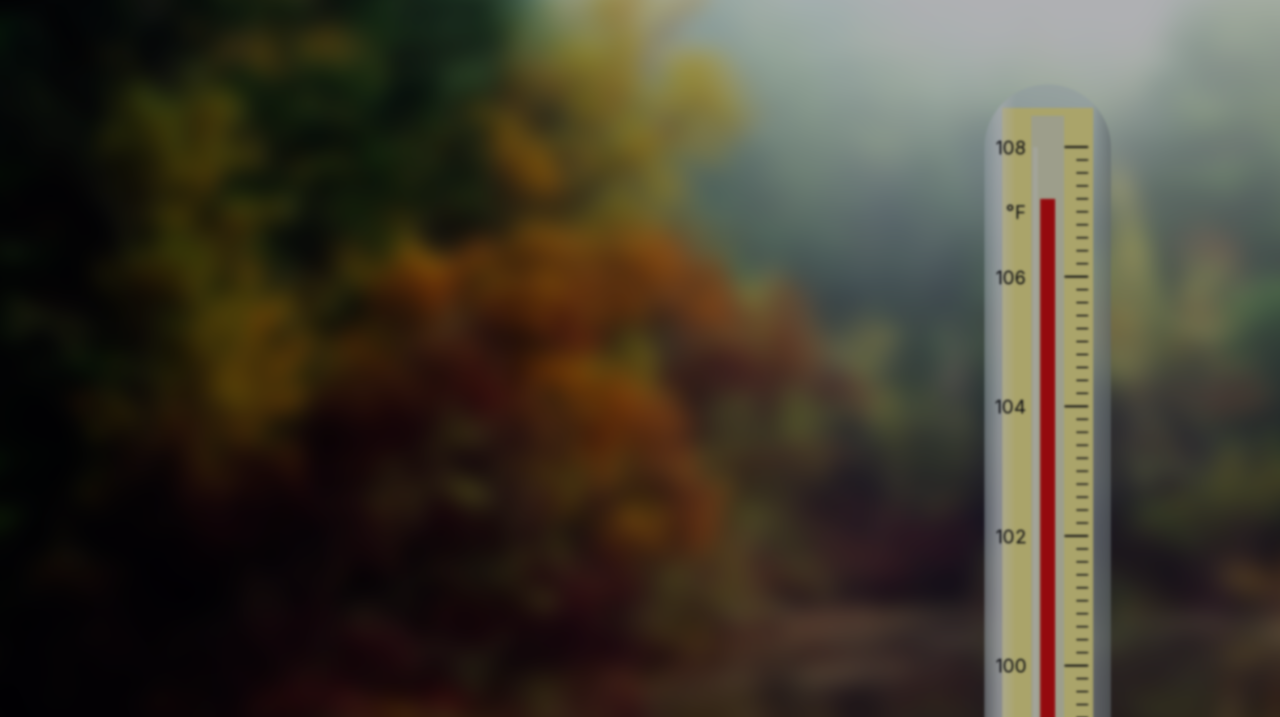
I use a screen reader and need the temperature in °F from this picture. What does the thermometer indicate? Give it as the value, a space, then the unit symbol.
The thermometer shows 107.2 °F
